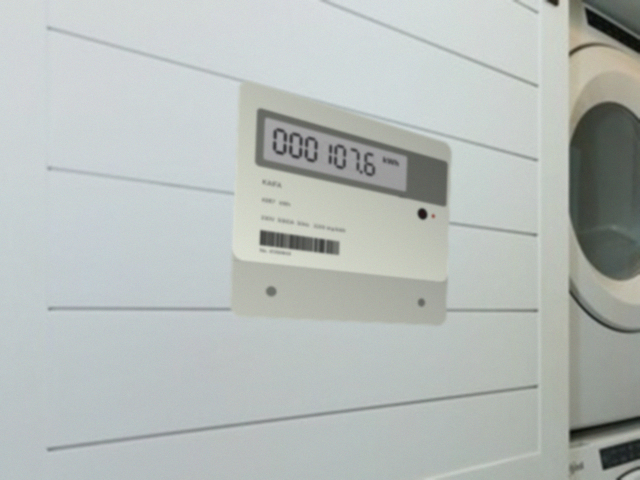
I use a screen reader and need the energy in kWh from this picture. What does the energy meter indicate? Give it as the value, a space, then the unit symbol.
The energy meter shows 107.6 kWh
